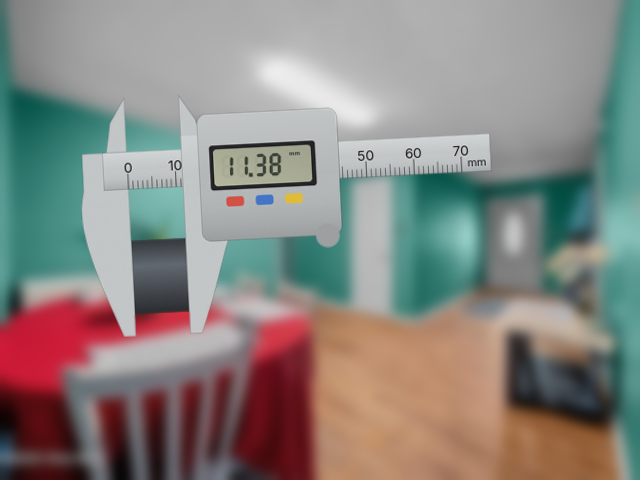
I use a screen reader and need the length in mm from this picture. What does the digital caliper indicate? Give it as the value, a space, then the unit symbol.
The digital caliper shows 11.38 mm
